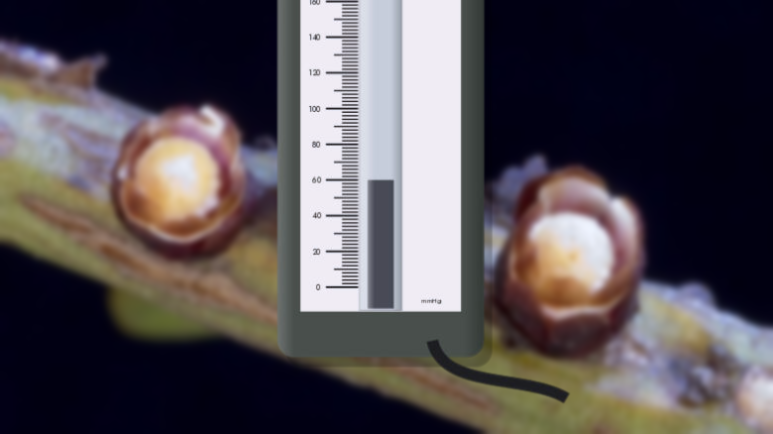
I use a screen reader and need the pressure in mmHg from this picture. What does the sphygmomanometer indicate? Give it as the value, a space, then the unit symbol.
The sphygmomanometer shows 60 mmHg
